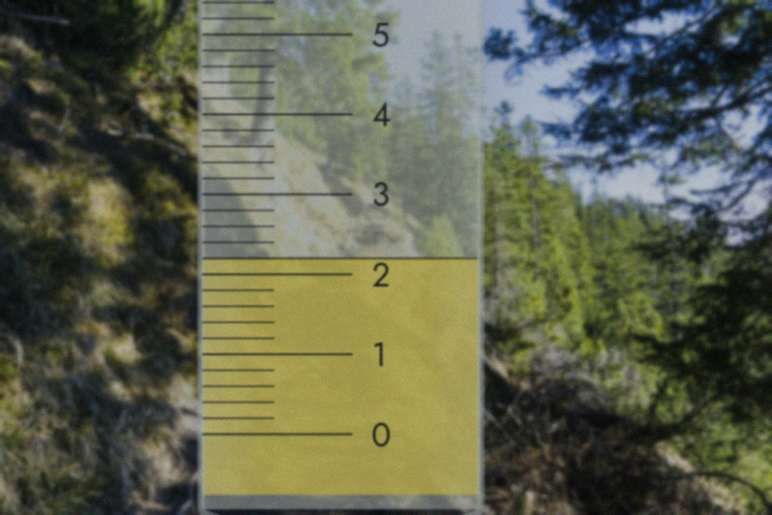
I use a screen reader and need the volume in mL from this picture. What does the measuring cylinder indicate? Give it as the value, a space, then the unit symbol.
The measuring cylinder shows 2.2 mL
